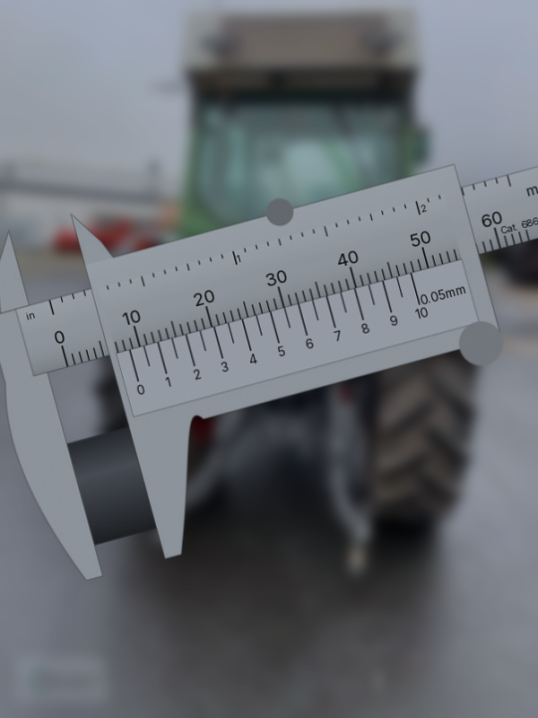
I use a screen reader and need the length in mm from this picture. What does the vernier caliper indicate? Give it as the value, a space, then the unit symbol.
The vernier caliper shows 8.6 mm
